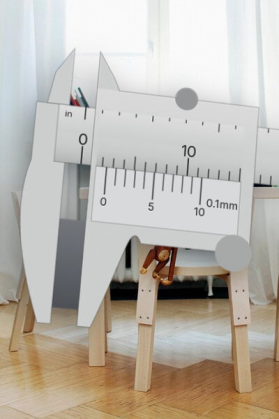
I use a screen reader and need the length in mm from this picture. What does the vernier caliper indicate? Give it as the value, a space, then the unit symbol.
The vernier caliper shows 2.4 mm
